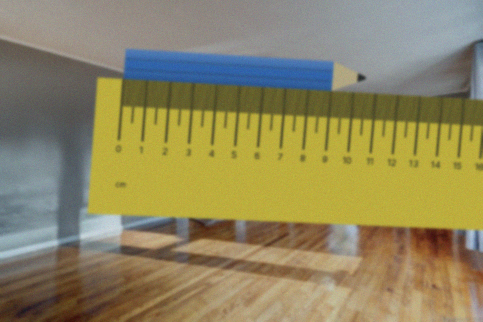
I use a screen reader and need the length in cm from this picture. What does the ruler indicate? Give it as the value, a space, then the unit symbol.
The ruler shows 10.5 cm
